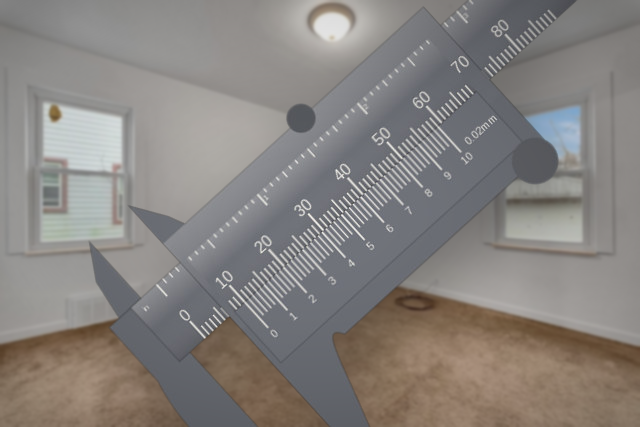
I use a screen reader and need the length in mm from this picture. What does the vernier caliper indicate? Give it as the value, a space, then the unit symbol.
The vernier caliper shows 10.0 mm
